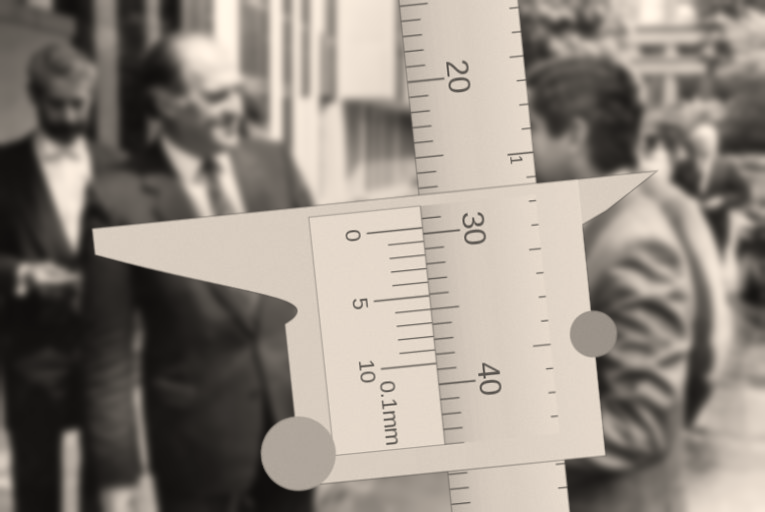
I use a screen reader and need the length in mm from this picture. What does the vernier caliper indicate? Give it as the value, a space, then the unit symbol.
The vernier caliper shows 29.6 mm
